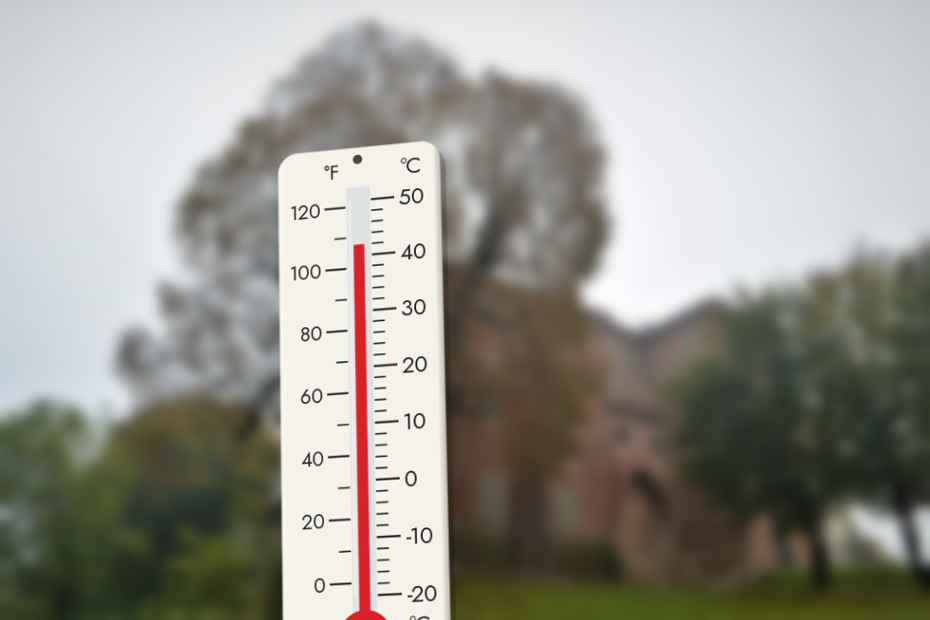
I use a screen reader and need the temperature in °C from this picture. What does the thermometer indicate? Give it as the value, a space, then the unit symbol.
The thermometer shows 42 °C
